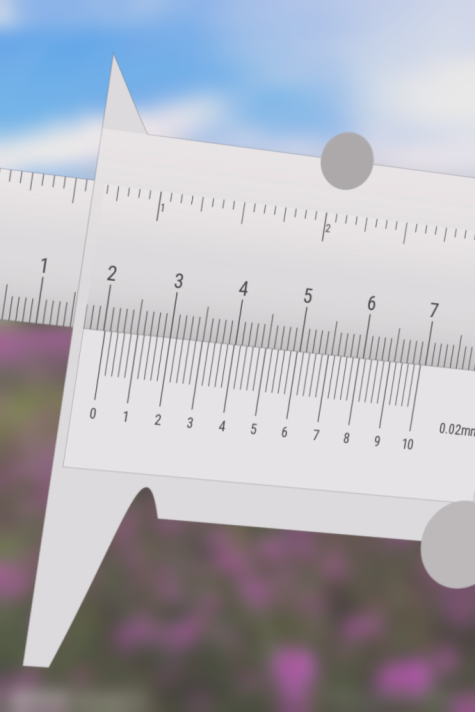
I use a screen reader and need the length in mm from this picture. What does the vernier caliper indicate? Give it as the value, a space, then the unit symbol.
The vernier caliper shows 20.2 mm
